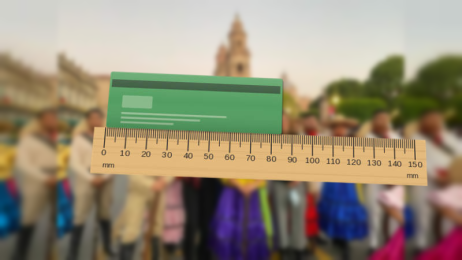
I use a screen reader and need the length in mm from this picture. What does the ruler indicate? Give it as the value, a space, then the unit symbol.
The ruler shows 85 mm
